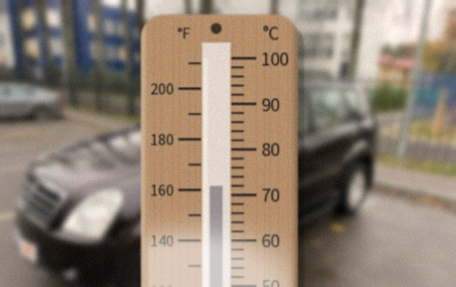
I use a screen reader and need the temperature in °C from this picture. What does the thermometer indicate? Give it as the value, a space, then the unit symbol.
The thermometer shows 72 °C
